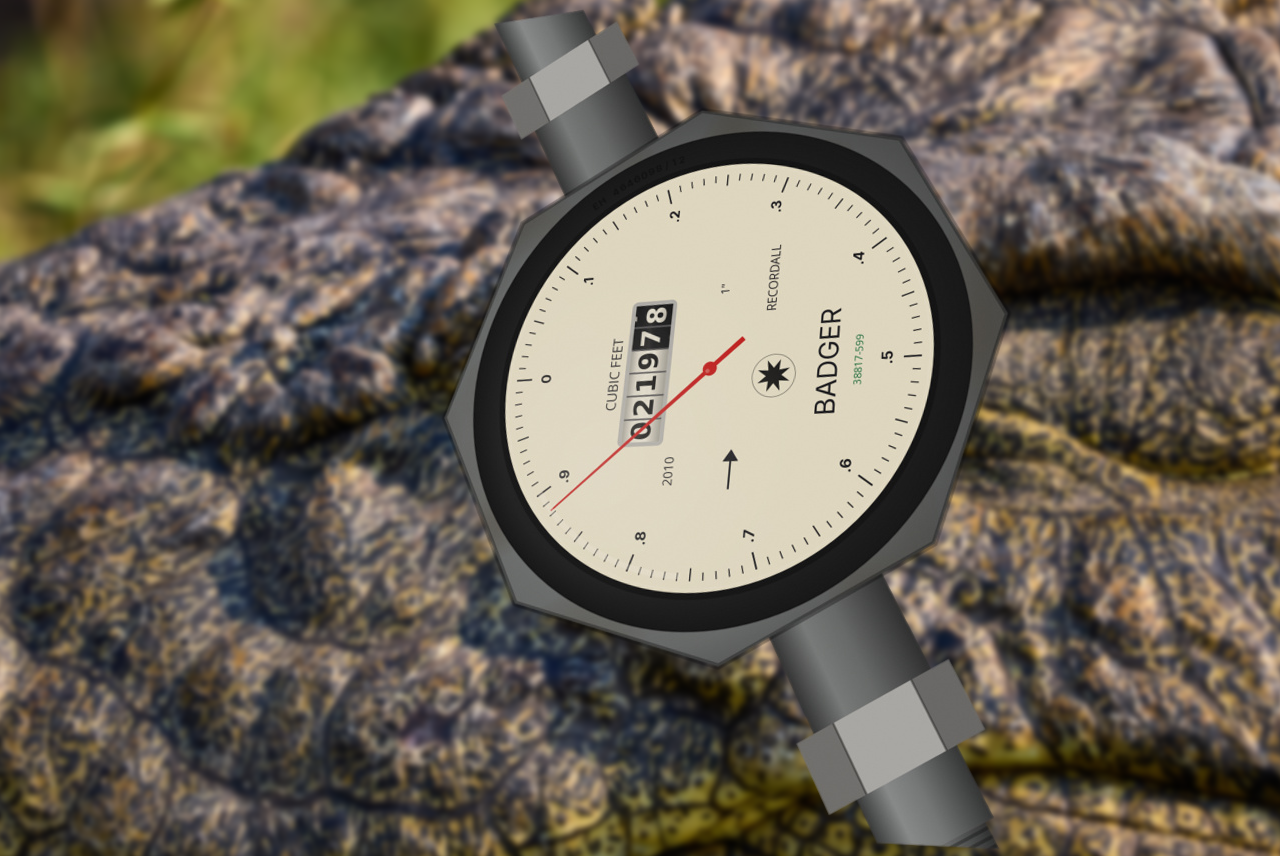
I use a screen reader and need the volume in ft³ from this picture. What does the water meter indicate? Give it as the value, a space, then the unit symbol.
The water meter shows 21977.88 ft³
